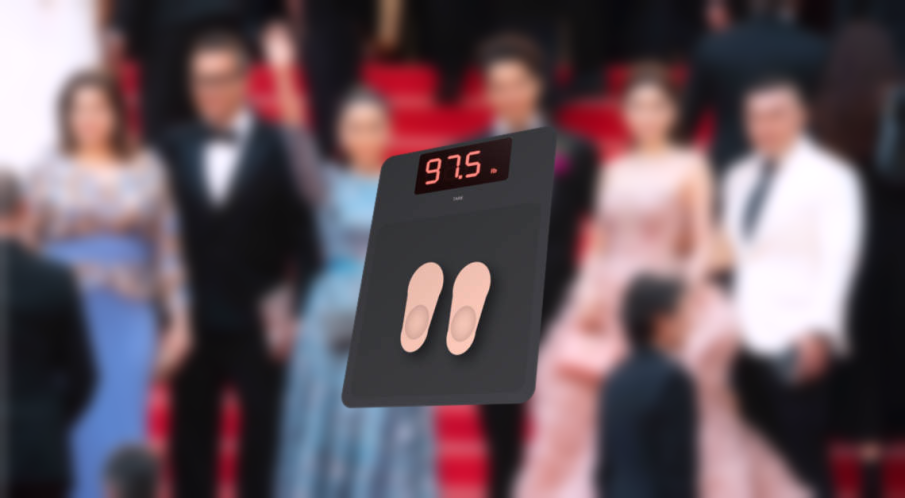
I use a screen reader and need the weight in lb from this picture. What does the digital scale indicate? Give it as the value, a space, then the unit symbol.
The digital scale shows 97.5 lb
